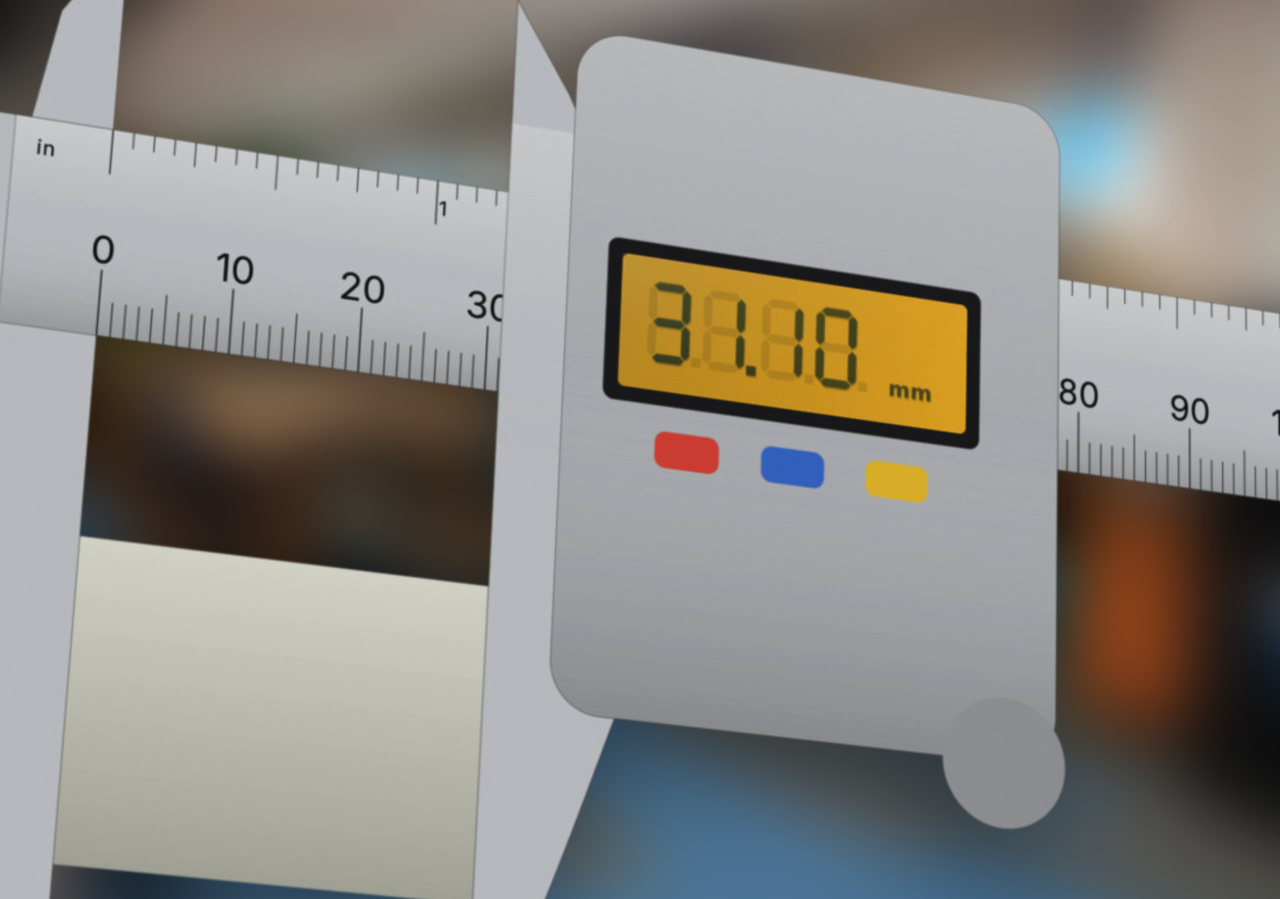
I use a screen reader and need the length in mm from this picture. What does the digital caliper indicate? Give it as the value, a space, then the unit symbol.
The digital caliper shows 31.10 mm
